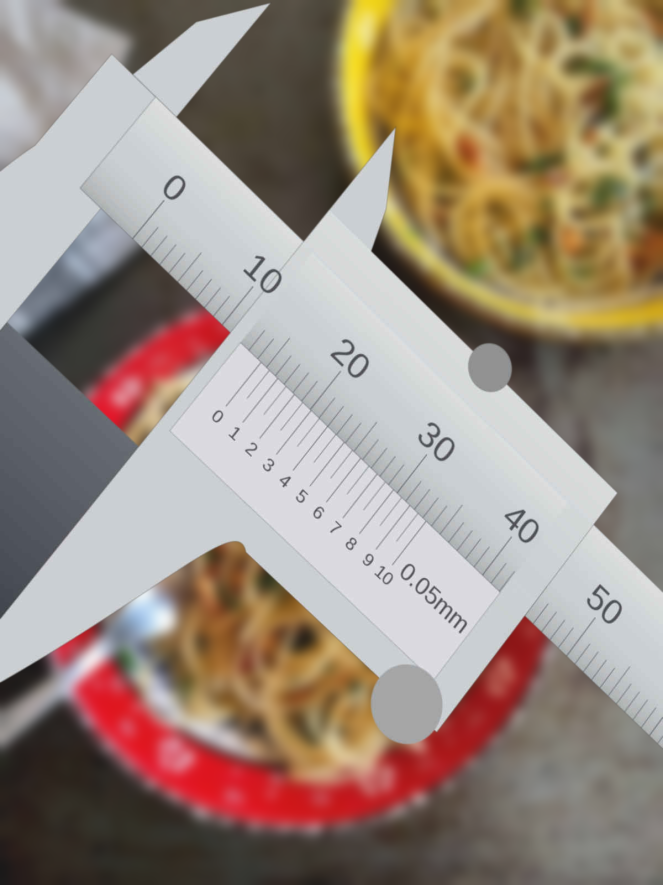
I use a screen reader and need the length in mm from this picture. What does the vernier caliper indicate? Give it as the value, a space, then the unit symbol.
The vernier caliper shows 14.4 mm
